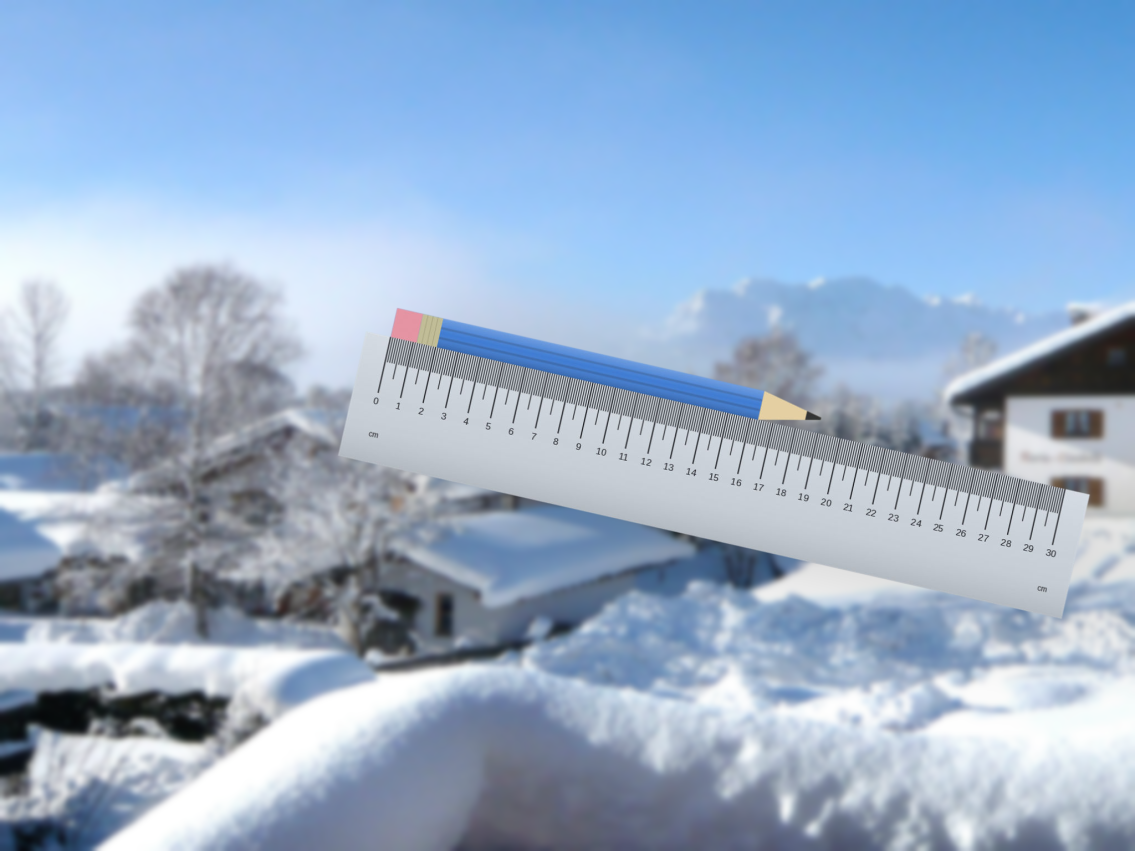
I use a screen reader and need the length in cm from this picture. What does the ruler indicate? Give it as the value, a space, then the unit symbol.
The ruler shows 19 cm
